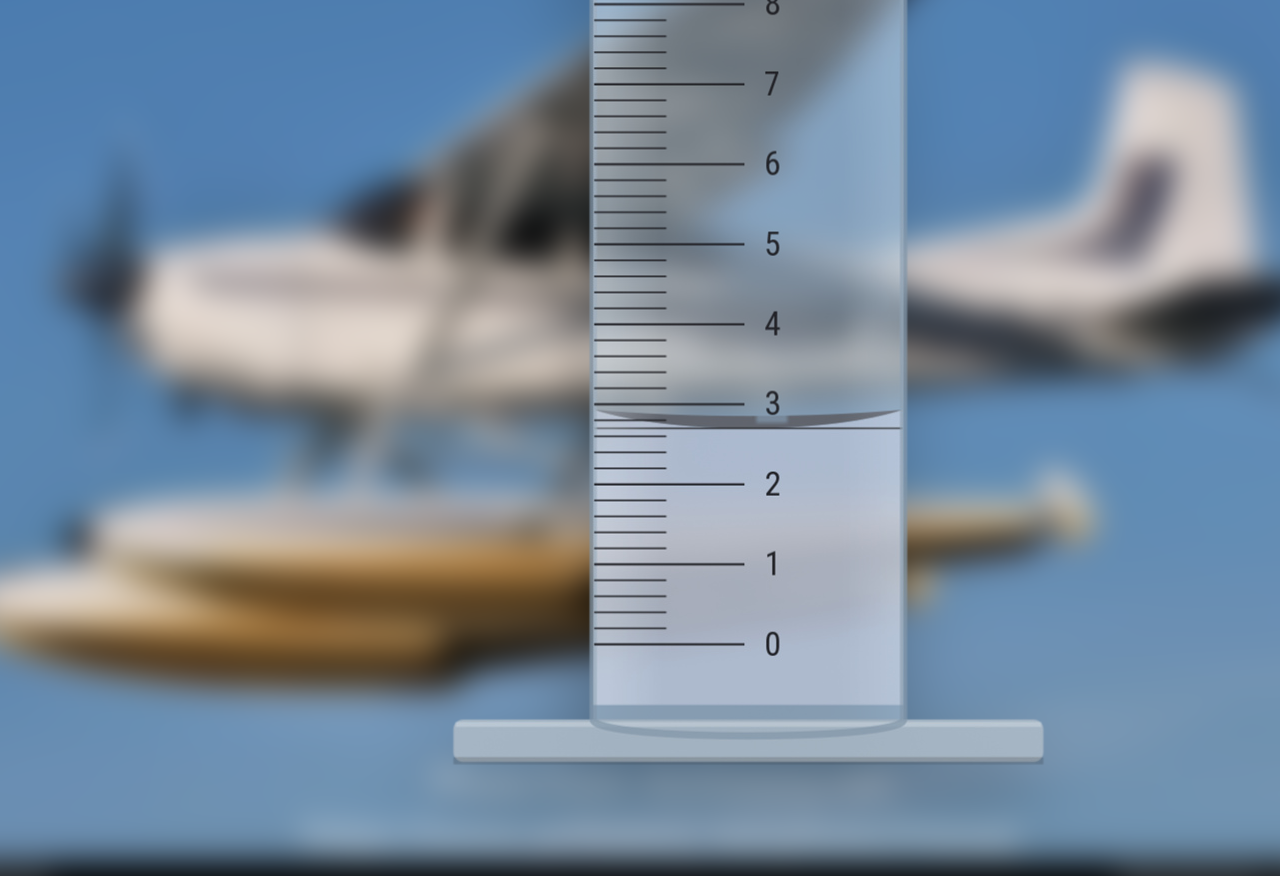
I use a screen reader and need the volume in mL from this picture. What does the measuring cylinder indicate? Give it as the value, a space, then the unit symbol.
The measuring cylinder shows 2.7 mL
